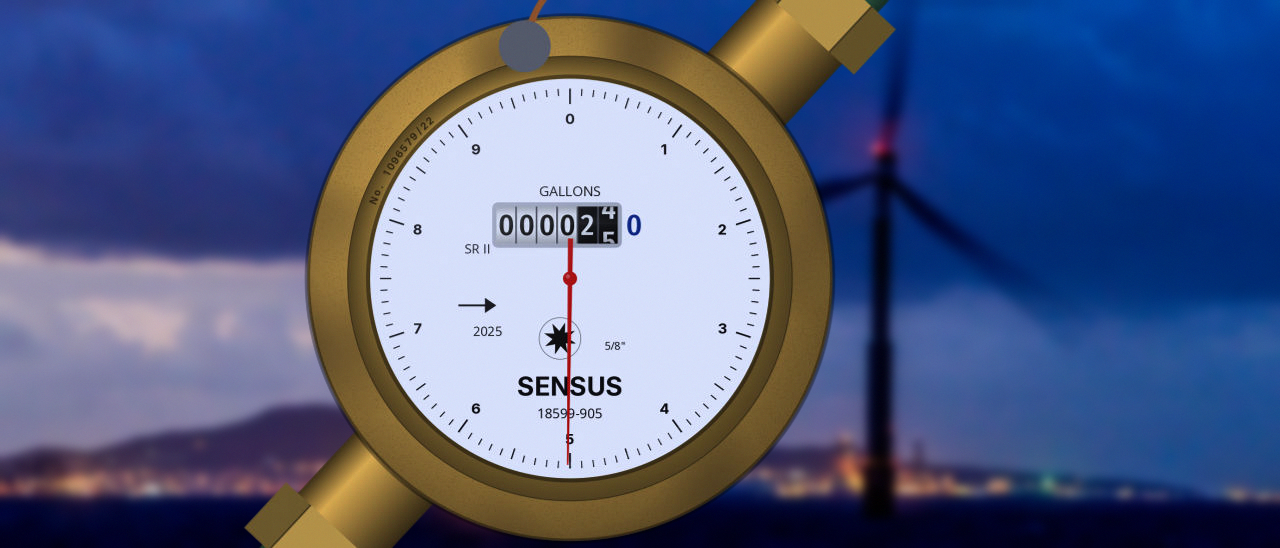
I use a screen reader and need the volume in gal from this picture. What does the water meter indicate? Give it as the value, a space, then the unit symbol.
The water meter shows 245.0 gal
